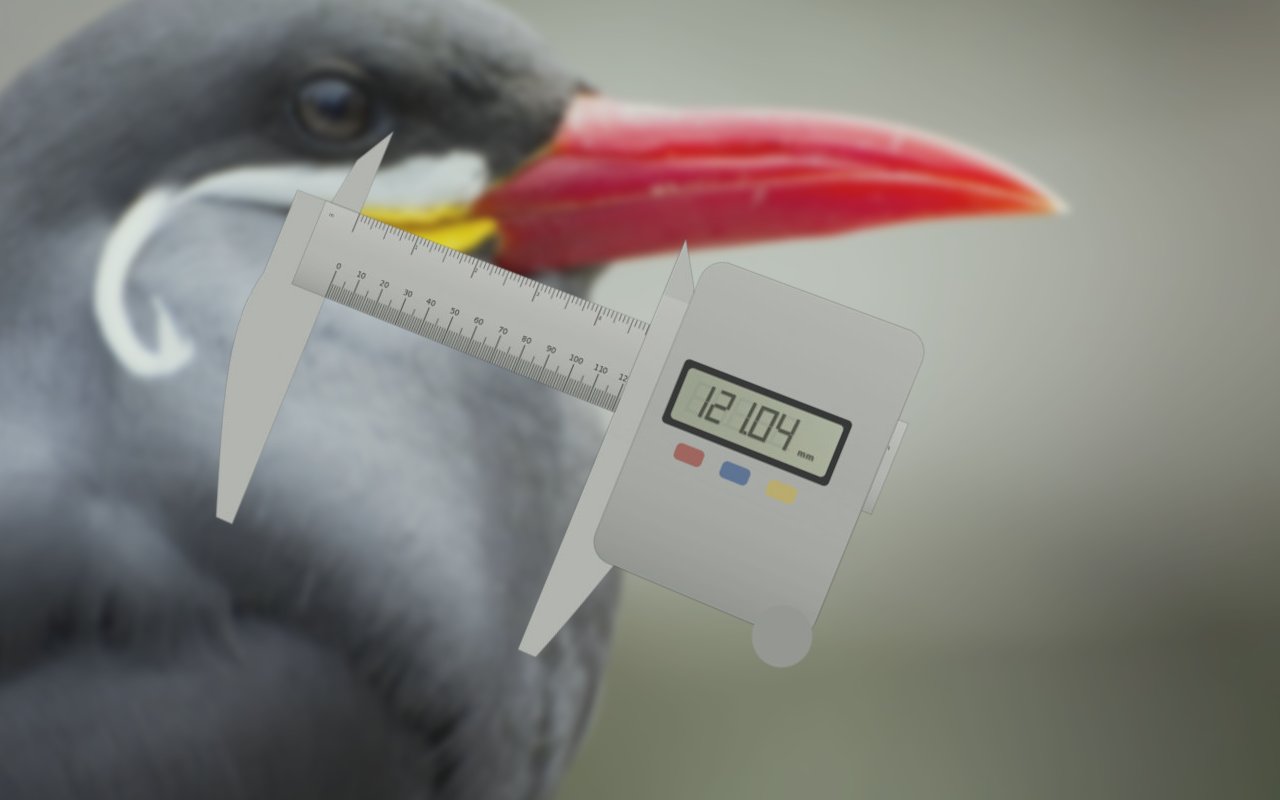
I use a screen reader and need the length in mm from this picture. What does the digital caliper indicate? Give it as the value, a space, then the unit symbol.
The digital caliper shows 121.04 mm
